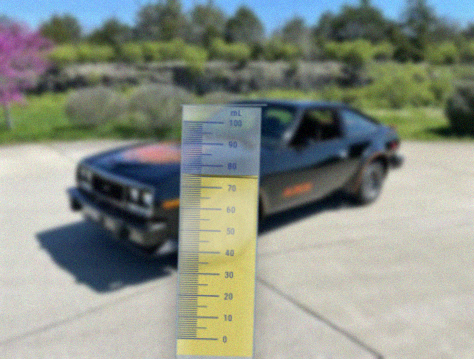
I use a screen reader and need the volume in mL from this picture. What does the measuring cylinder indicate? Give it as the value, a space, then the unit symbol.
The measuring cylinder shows 75 mL
